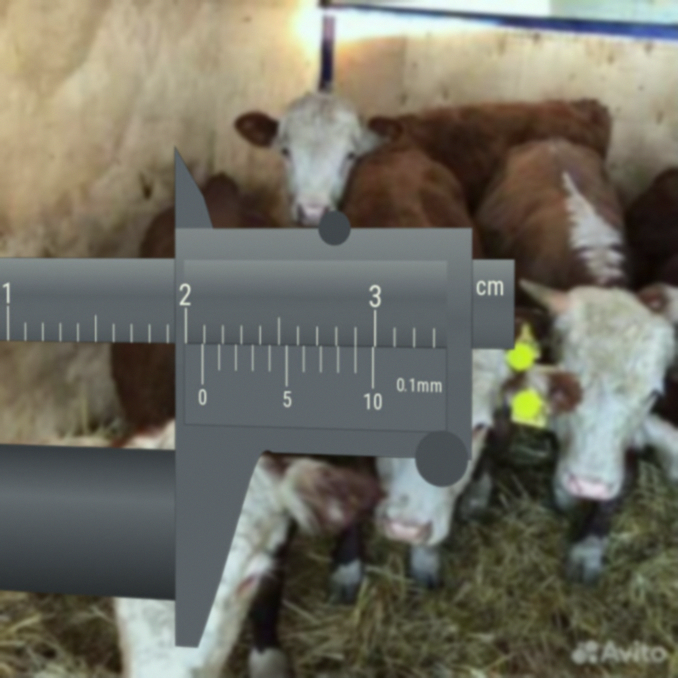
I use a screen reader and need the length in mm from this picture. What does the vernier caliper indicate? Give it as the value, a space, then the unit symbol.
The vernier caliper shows 20.9 mm
